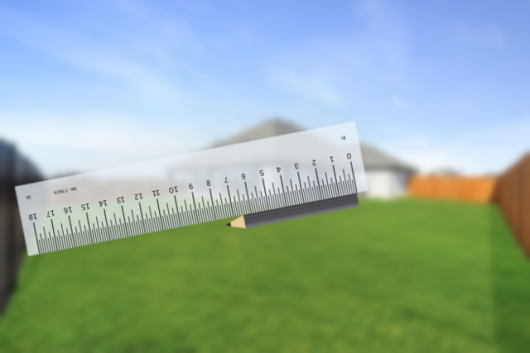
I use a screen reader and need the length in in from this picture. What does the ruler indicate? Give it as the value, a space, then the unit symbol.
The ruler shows 7.5 in
